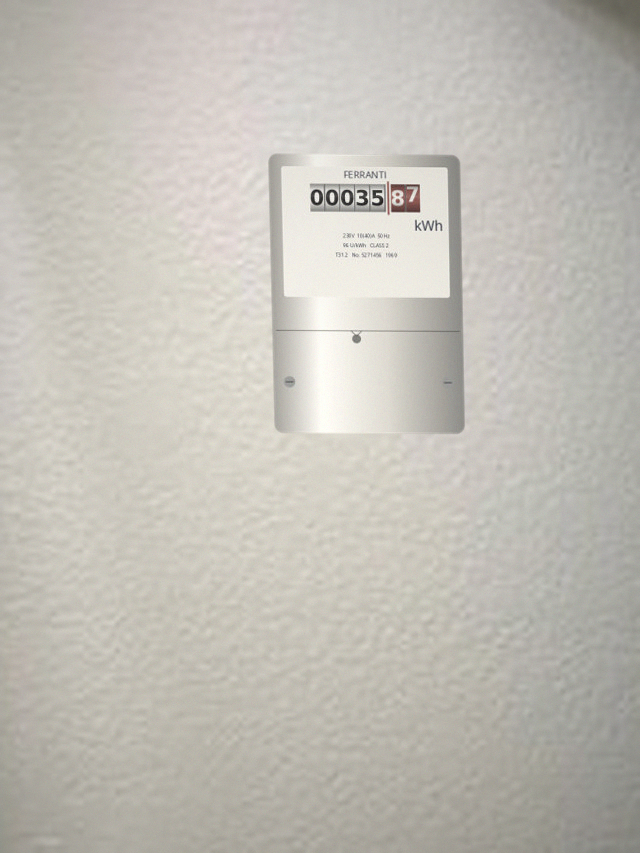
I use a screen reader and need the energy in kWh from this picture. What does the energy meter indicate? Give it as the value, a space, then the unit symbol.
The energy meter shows 35.87 kWh
